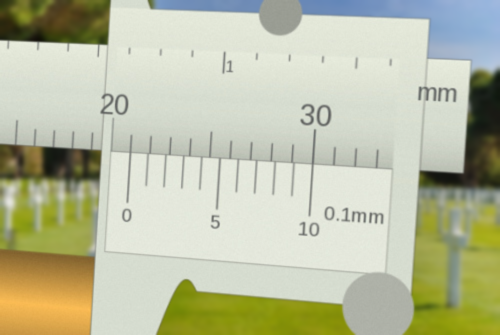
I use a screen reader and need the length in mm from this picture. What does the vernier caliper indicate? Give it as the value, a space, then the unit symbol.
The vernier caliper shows 21.0 mm
